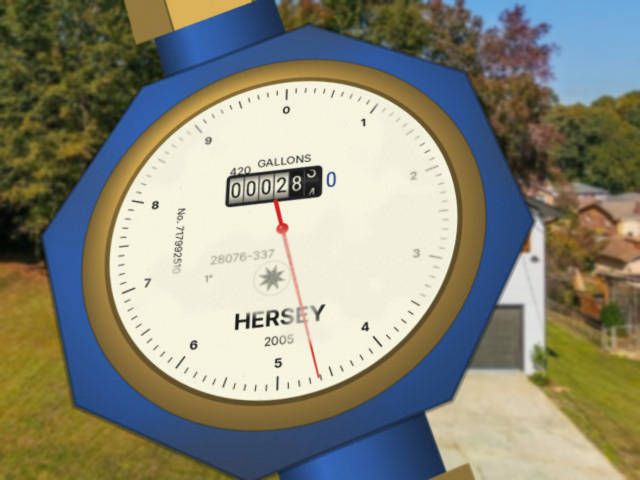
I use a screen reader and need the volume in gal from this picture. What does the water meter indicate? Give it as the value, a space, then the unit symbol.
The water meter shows 2834.6 gal
